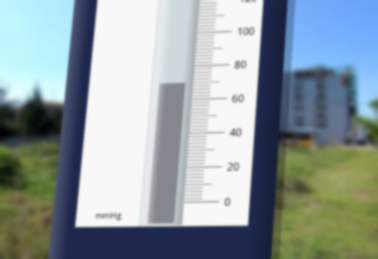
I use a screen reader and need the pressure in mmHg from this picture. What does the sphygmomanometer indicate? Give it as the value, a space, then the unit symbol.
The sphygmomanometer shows 70 mmHg
